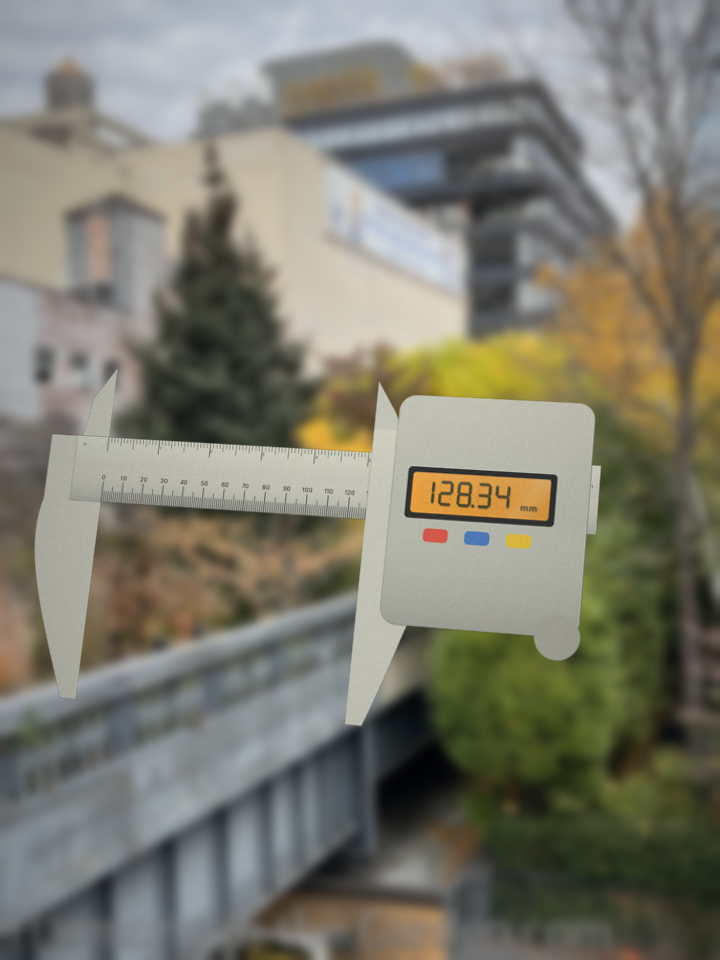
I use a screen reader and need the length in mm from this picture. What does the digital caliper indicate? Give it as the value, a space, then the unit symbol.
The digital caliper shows 128.34 mm
